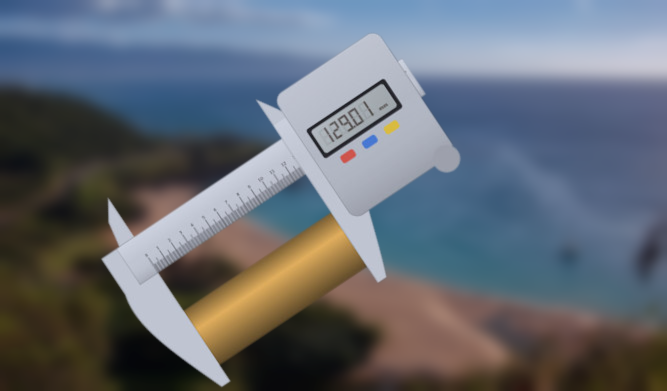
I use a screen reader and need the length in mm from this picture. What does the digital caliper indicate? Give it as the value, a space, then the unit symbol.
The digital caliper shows 129.01 mm
